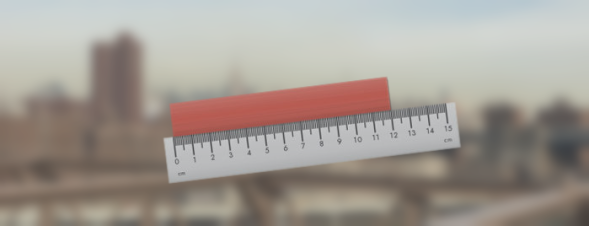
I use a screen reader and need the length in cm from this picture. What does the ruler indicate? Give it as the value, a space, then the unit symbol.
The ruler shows 12 cm
